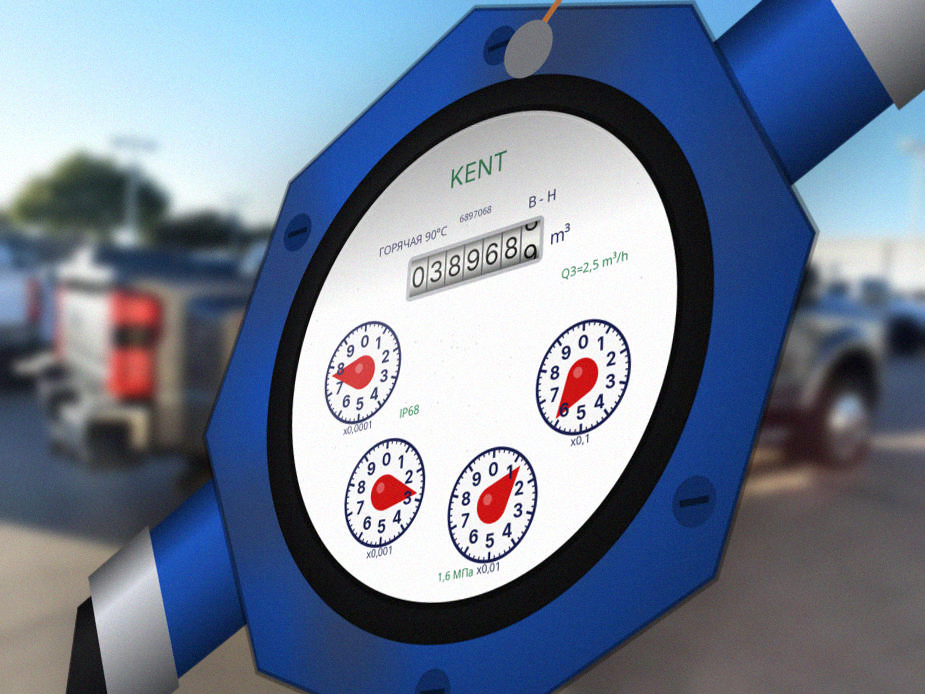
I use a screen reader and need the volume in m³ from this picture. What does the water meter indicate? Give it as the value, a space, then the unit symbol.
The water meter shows 389688.6127 m³
